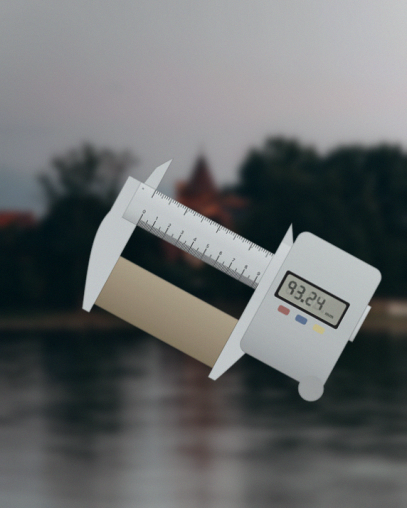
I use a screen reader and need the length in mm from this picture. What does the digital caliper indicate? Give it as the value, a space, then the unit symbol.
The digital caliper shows 93.24 mm
